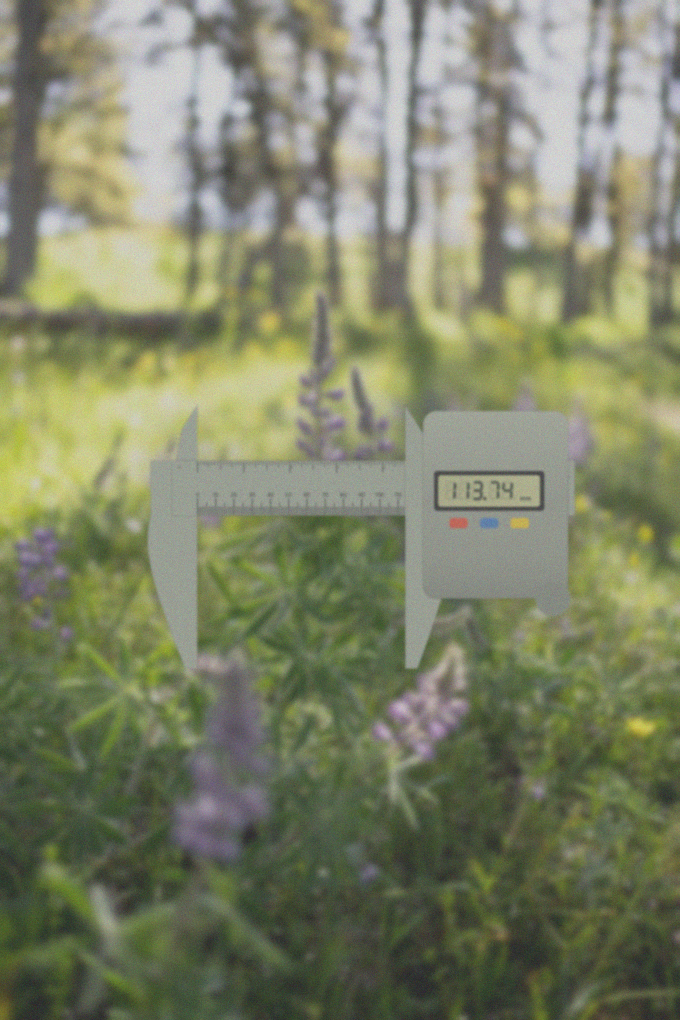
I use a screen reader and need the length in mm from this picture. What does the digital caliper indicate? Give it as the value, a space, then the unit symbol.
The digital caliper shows 113.74 mm
